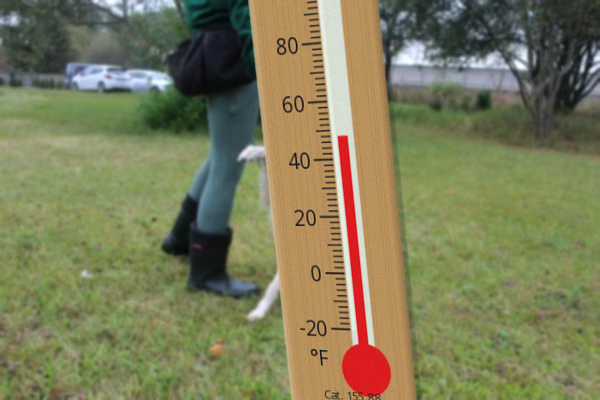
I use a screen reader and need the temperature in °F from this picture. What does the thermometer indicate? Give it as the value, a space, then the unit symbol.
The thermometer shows 48 °F
